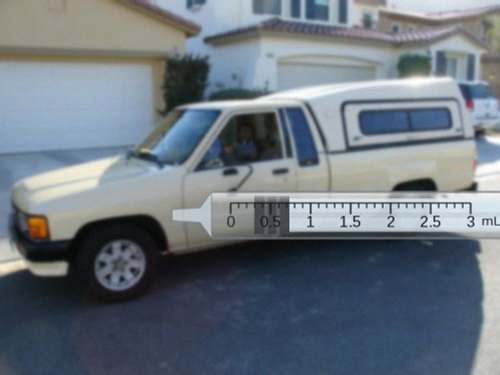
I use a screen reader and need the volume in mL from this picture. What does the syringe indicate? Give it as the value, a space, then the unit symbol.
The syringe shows 0.3 mL
